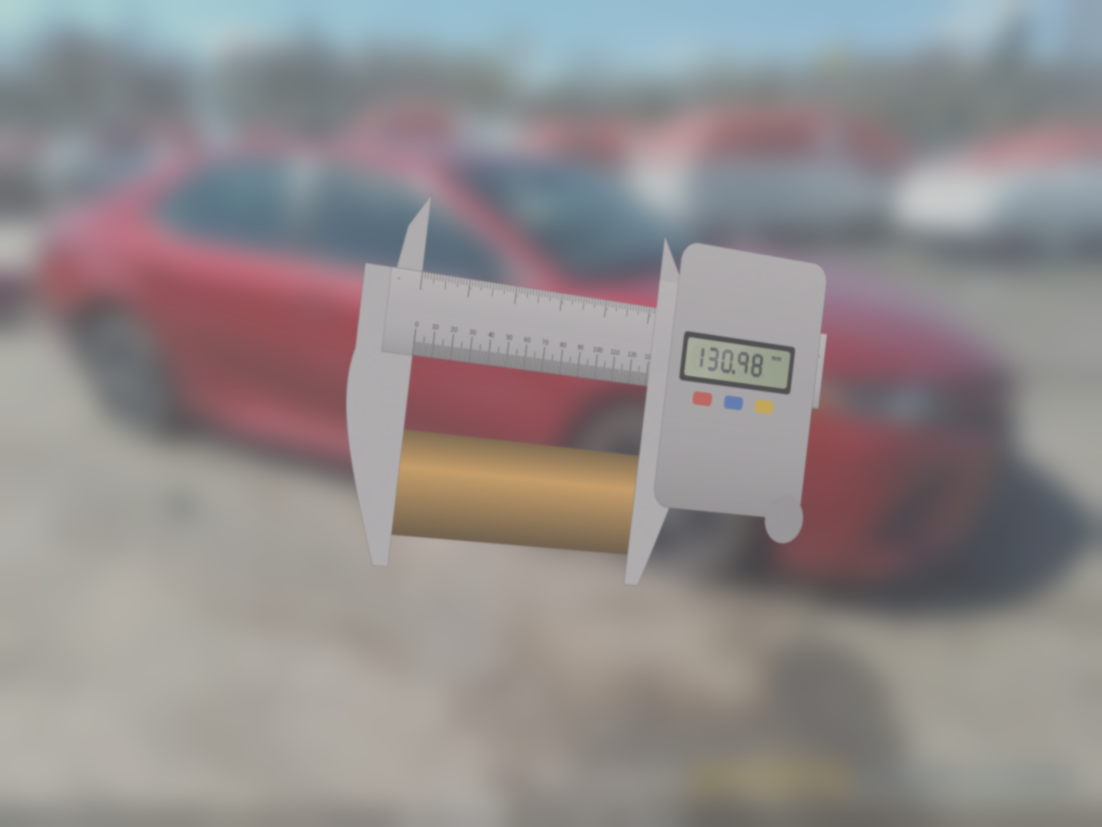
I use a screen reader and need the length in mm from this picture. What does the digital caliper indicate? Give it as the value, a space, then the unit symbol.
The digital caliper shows 130.98 mm
